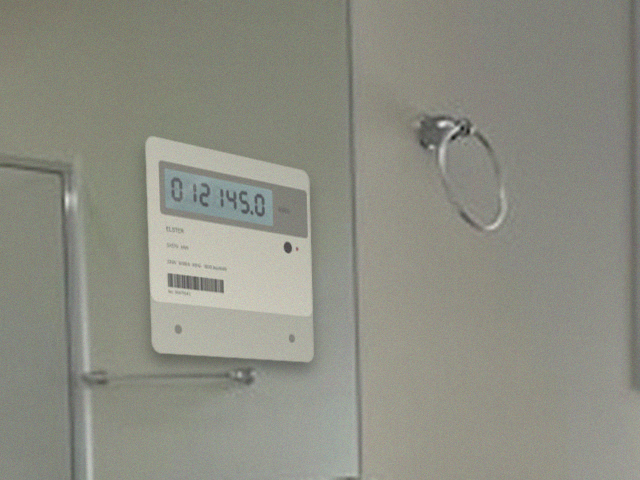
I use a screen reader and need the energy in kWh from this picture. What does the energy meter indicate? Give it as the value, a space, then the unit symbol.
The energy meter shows 12145.0 kWh
